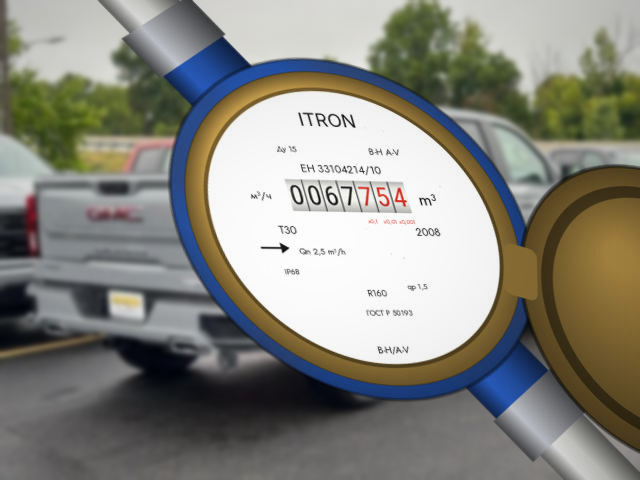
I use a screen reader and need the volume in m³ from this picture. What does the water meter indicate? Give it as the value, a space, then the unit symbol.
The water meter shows 67.754 m³
